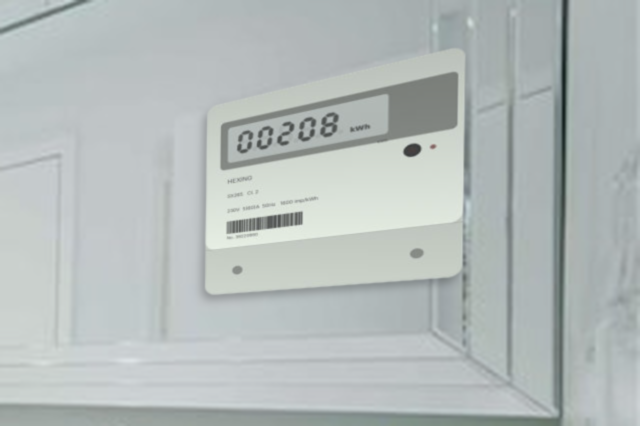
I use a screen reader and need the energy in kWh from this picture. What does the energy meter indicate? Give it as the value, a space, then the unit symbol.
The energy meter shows 208 kWh
